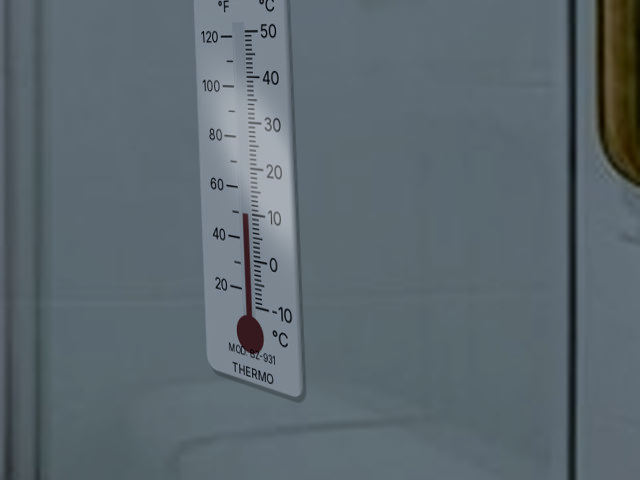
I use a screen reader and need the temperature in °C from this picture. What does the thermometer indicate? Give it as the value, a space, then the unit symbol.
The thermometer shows 10 °C
